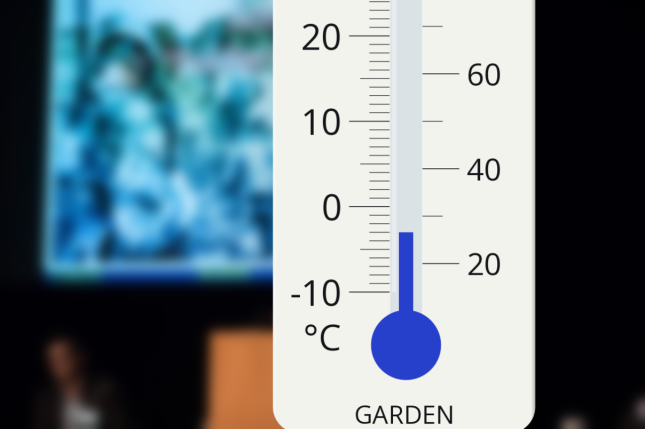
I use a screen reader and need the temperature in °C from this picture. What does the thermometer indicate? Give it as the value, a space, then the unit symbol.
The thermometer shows -3 °C
